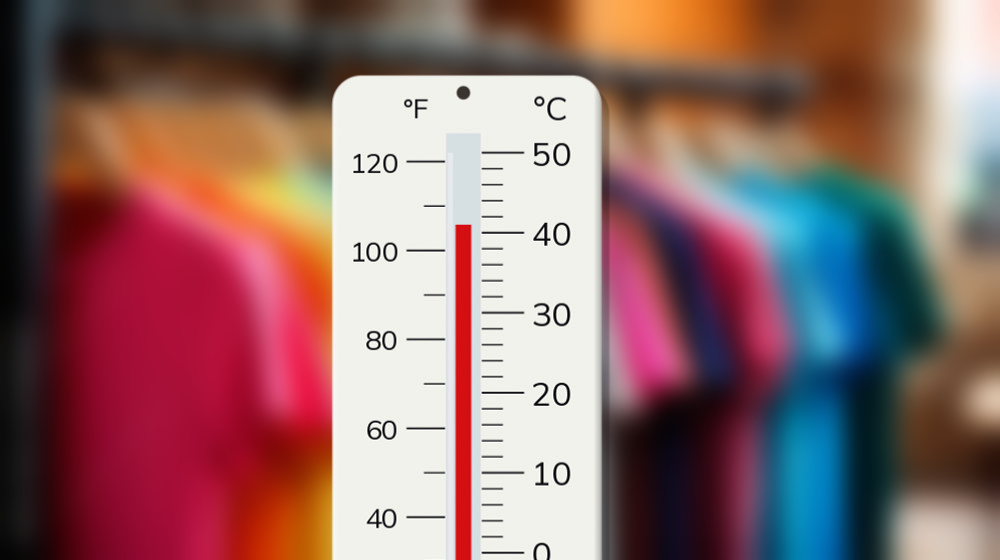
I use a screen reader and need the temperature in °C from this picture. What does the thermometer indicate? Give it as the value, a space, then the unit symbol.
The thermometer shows 41 °C
